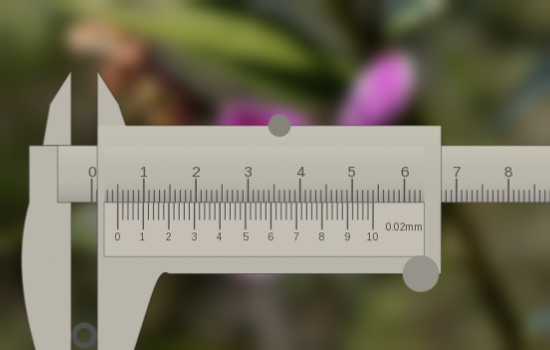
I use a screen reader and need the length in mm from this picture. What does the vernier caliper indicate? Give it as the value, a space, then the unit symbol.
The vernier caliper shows 5.0 mm
